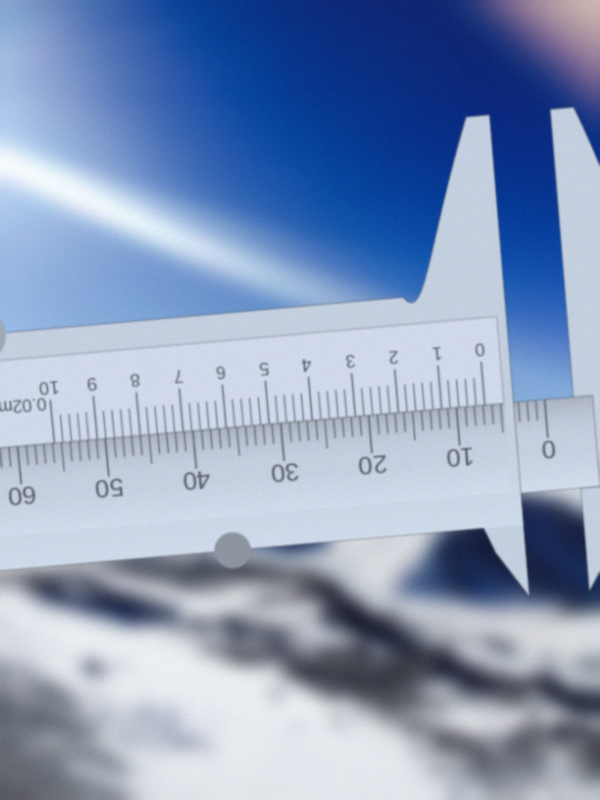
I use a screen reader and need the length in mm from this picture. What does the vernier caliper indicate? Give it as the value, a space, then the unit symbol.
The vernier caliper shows 6.8 mm
